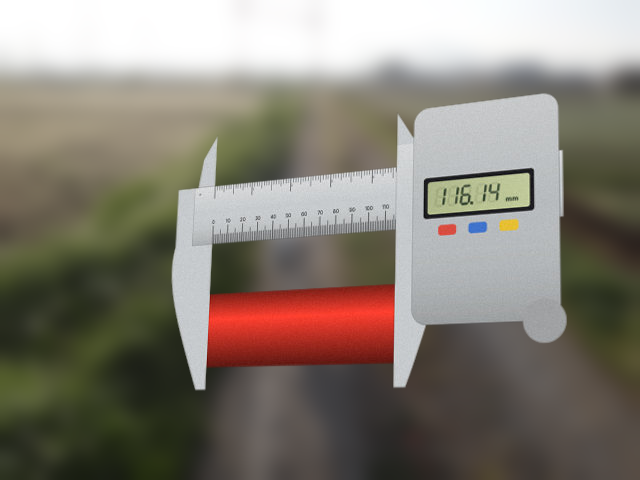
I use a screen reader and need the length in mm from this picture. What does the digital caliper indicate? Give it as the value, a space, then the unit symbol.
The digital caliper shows 116.14 mm
